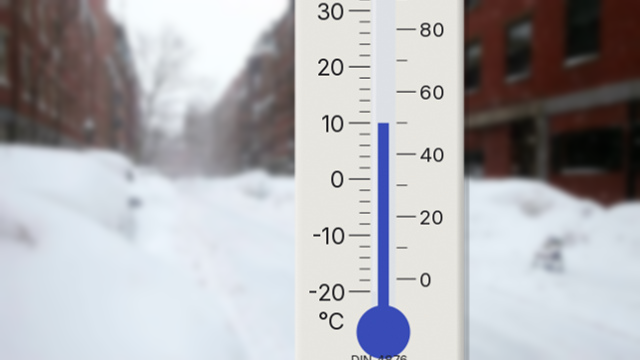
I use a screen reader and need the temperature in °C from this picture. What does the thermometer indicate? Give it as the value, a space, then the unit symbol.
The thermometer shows 10 °C
